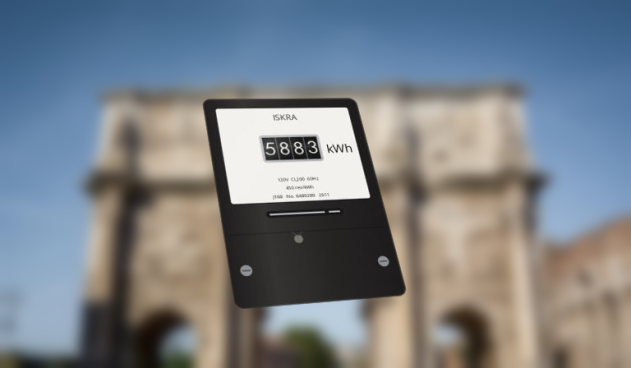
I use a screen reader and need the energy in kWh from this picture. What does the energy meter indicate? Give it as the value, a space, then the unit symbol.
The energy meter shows 5883 kWh
